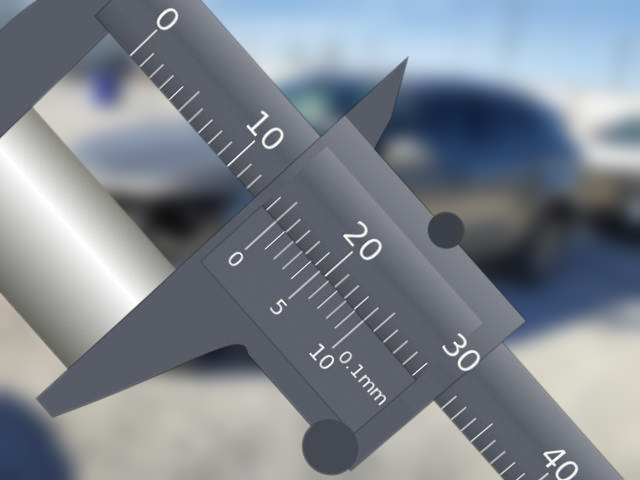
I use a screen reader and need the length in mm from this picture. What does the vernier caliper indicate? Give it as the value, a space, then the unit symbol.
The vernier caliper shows 15.0 mm
